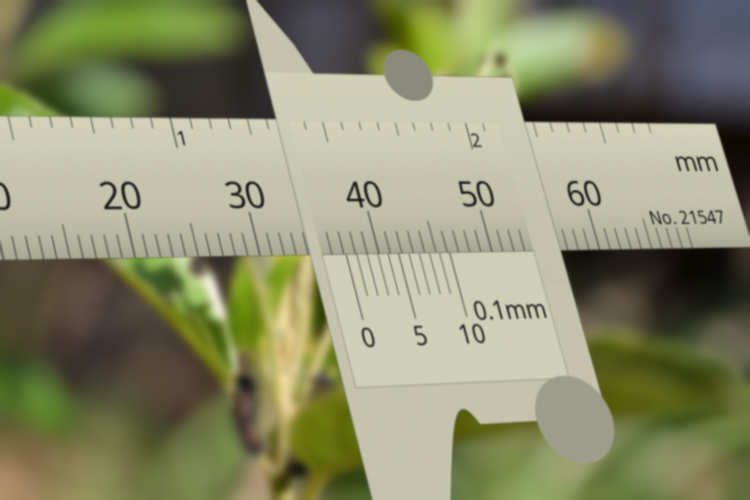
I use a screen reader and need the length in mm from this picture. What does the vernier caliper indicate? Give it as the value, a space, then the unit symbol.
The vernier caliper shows 37.2 mm
